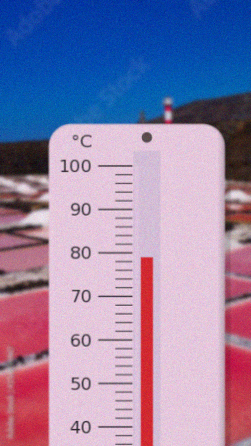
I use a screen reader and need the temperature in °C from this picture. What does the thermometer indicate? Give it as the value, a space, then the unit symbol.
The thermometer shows 79 °C
